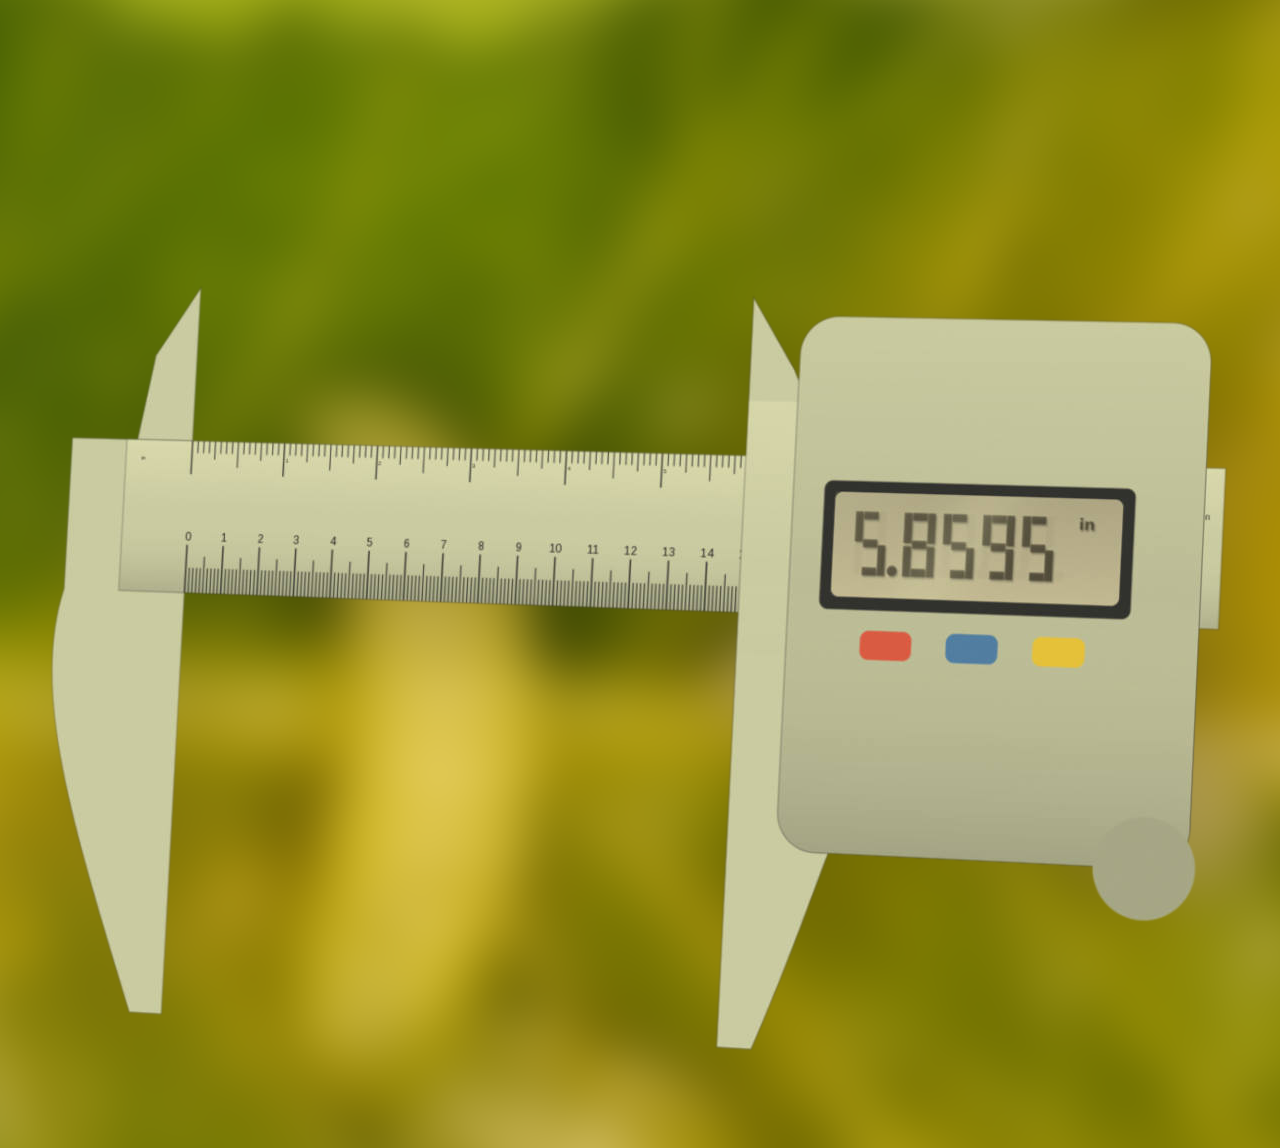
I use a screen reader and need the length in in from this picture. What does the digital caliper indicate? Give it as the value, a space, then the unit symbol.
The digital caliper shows 5.8595 in
